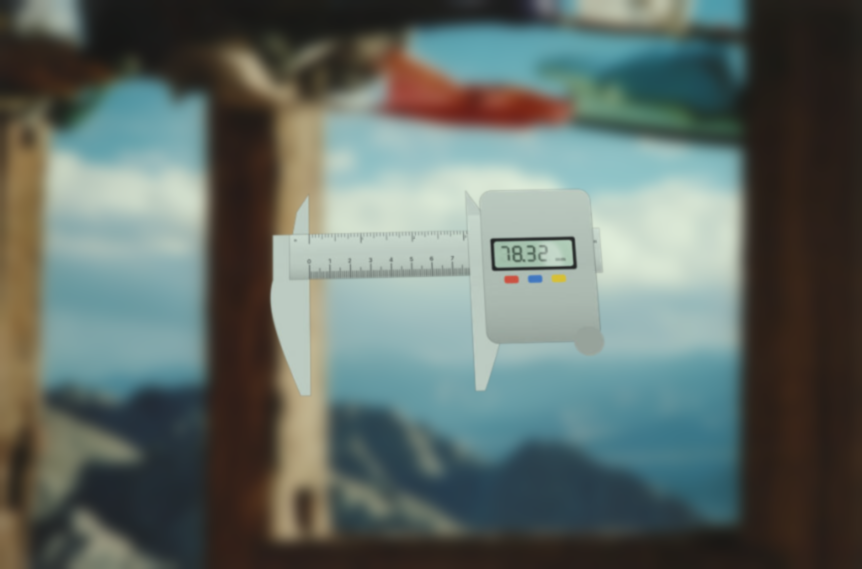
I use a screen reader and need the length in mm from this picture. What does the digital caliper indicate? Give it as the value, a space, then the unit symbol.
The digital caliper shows 78.32 mm
